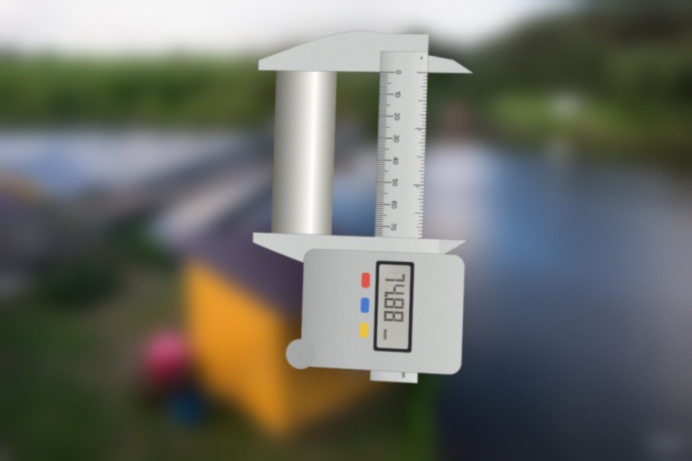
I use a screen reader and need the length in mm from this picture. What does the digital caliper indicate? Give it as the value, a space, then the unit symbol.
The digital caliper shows 74.88 mm
